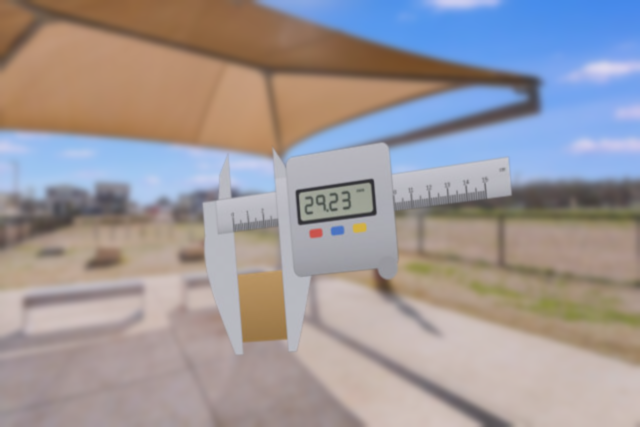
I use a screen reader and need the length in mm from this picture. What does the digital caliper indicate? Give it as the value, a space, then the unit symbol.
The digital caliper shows 29.23 mm
